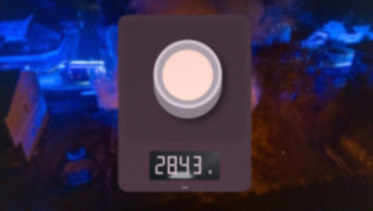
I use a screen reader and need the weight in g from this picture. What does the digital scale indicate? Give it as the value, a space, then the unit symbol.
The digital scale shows 2843 g
